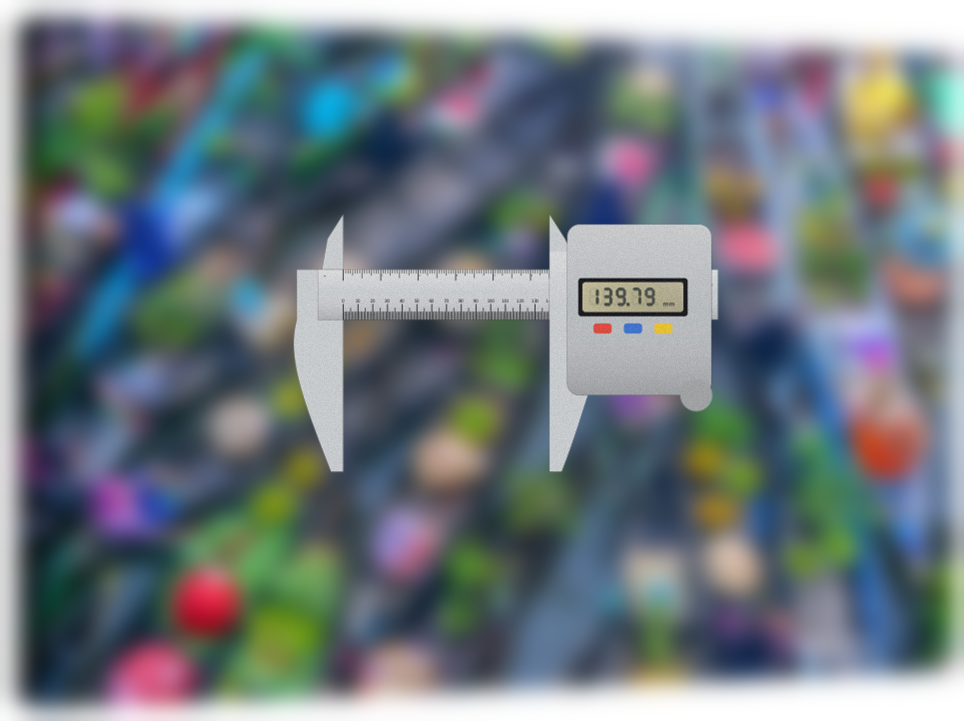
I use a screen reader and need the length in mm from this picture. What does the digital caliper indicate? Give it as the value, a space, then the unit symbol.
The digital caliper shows 139.79 mm
